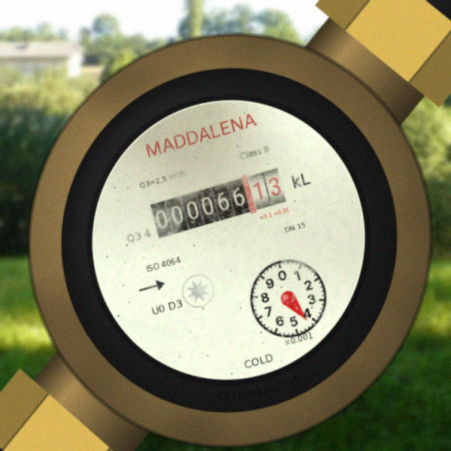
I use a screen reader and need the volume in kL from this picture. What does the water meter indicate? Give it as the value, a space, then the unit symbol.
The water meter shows 66.134 kL
